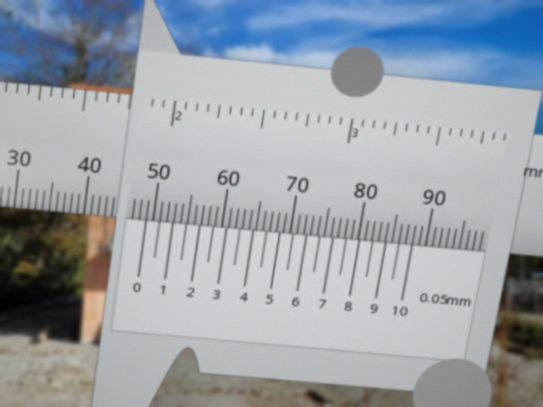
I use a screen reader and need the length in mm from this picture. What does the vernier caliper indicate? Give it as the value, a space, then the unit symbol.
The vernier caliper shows 49.0 mm
